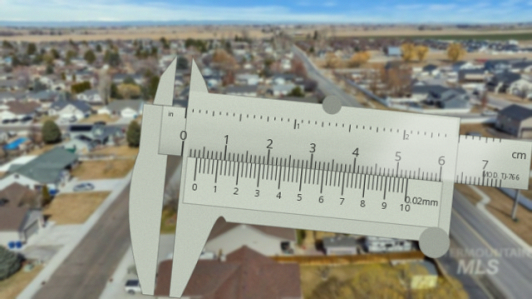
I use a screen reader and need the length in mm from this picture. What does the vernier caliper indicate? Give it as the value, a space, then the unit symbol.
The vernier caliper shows 3.5 mm
